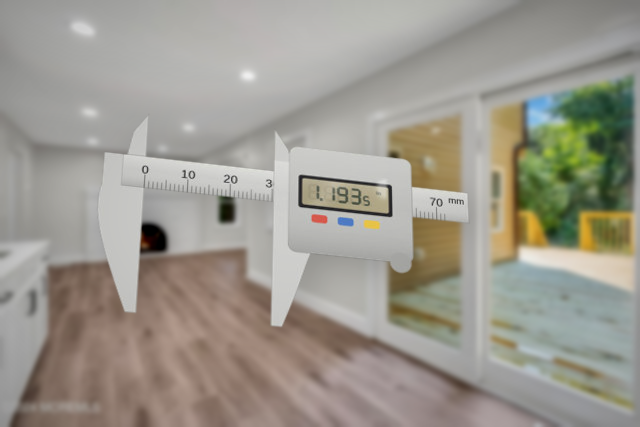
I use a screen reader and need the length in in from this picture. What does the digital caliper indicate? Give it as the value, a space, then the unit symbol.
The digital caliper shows 1.1935 in
